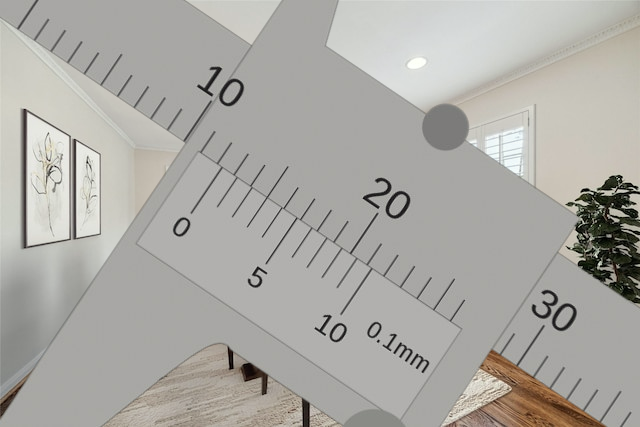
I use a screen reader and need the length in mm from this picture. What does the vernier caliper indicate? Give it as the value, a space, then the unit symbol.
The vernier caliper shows 12.3 mm
